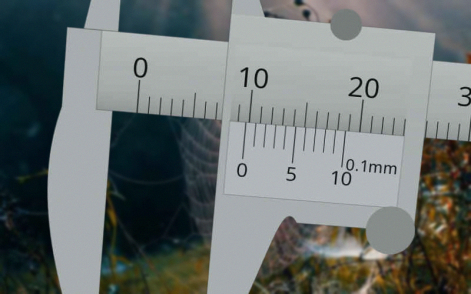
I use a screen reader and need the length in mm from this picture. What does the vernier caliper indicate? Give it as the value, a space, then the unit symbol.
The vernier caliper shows 9.7 mm
